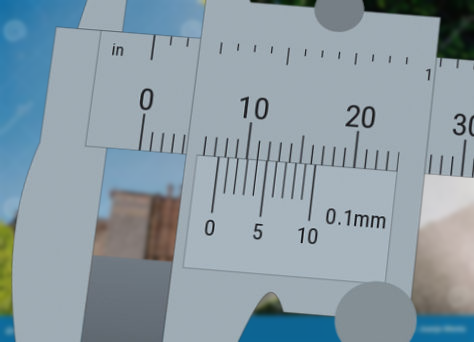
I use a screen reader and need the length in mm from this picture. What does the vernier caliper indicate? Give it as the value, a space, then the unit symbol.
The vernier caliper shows 7.4 mm
